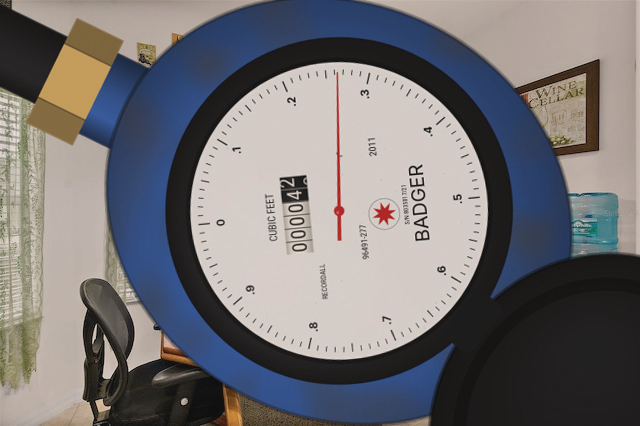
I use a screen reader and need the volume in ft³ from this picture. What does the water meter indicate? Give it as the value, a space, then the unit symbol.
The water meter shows 42.26 ft³
